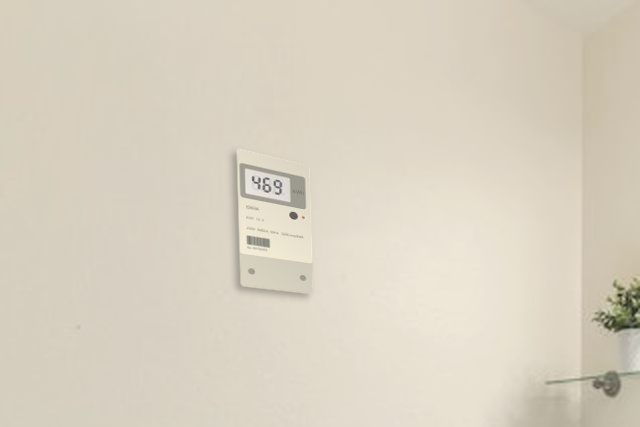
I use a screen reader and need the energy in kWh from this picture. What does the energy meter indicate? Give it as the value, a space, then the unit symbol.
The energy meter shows 469 kWh
